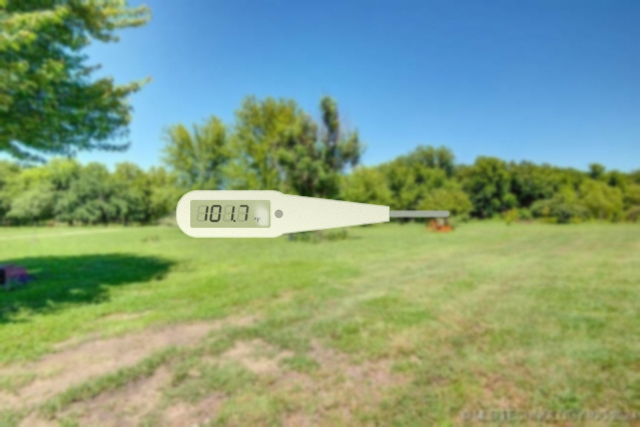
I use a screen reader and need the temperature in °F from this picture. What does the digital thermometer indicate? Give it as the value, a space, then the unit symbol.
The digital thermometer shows 101.7 °F
